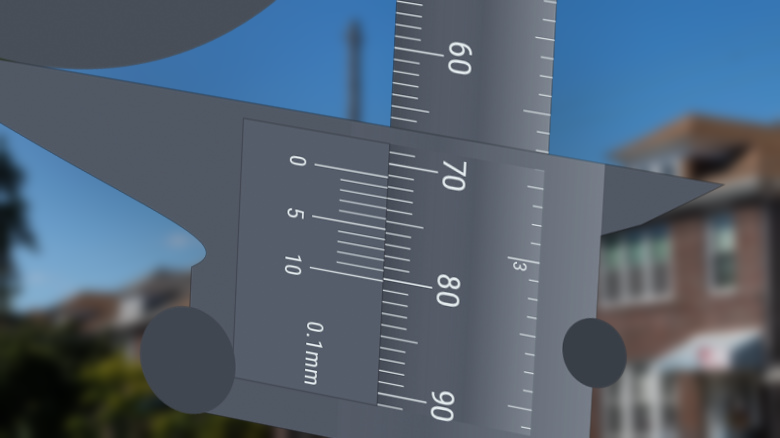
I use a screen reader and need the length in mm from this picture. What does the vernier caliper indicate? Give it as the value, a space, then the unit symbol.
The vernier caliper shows 71.2 mm
